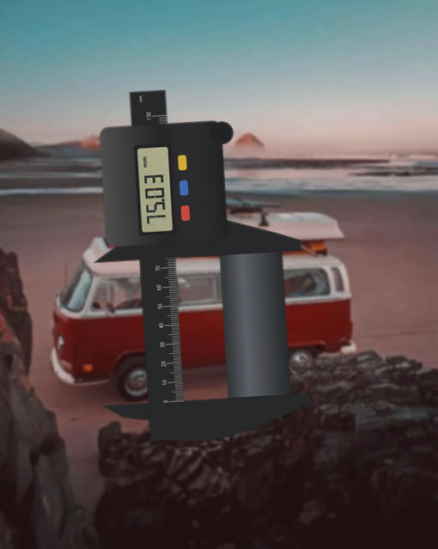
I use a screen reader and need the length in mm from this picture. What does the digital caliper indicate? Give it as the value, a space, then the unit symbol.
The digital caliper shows 75.03 mm
